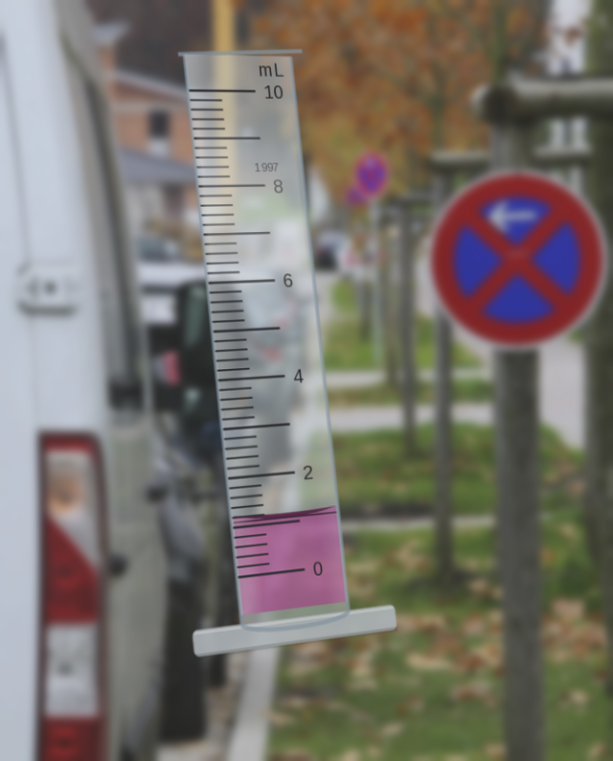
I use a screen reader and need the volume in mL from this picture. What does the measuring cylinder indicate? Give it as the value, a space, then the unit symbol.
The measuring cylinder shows 1.1 mL
